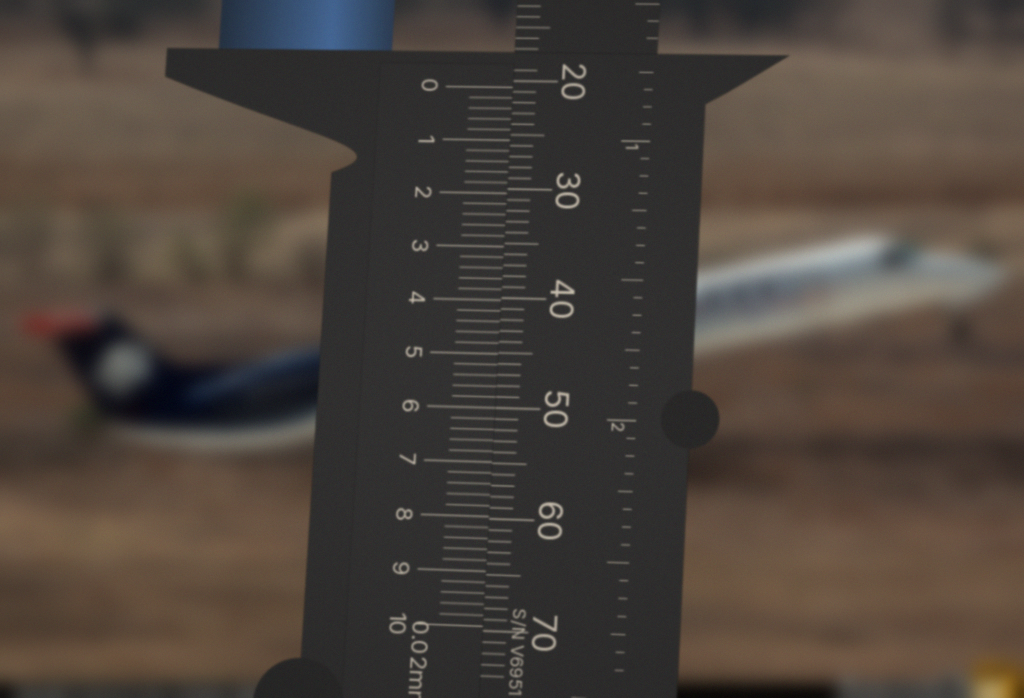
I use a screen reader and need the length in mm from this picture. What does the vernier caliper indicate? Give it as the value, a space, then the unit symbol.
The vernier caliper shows 20.6 mm
